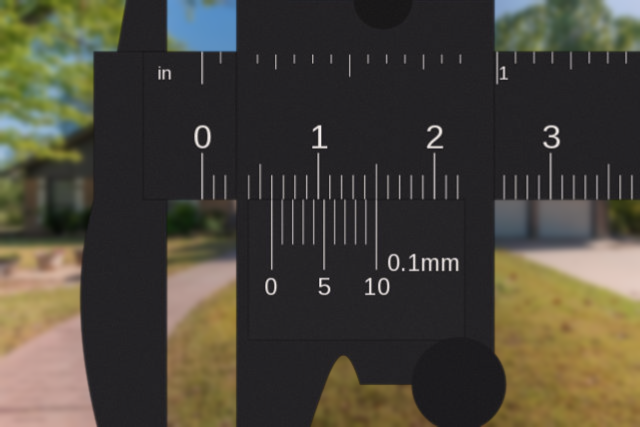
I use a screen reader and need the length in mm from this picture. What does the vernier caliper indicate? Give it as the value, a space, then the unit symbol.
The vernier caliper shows 6.0 mm
